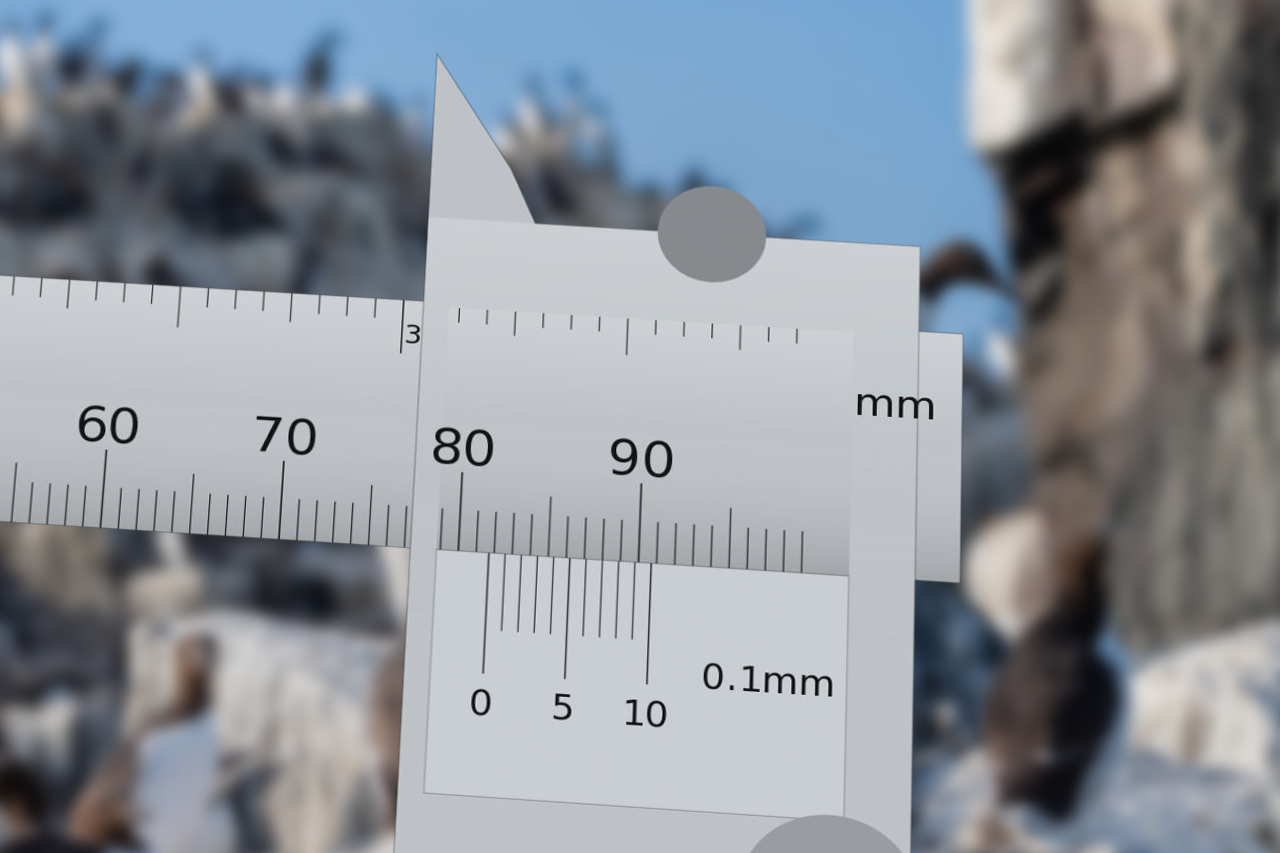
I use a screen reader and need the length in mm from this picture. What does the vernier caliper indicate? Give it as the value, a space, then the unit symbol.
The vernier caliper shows 81.7 mm
